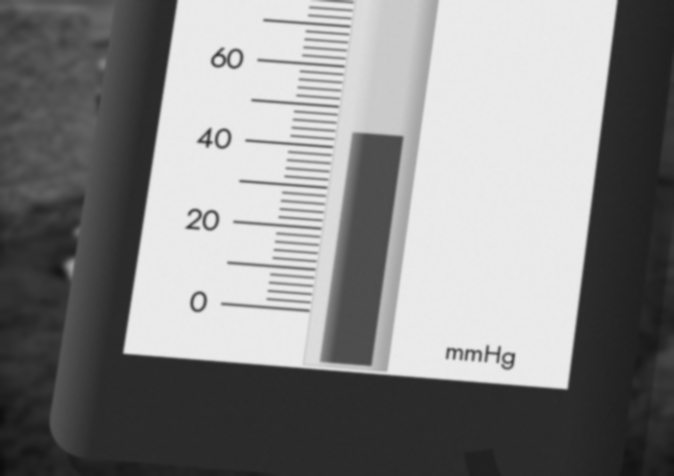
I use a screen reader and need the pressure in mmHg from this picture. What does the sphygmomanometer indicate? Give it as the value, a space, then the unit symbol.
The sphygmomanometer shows 44 mmHg
